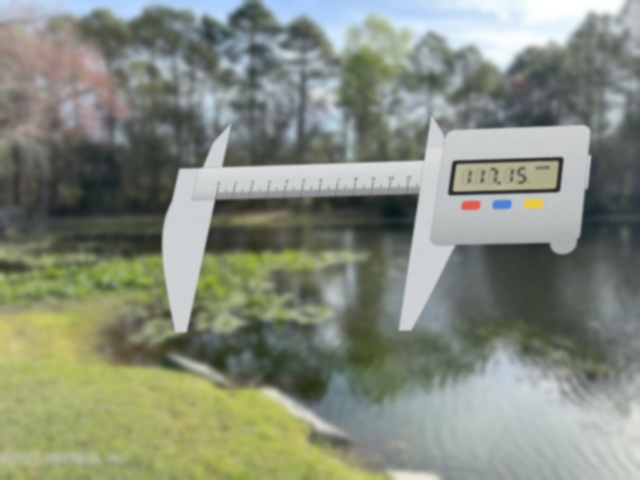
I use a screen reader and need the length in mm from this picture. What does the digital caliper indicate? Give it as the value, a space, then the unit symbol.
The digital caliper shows 117.15 mm
